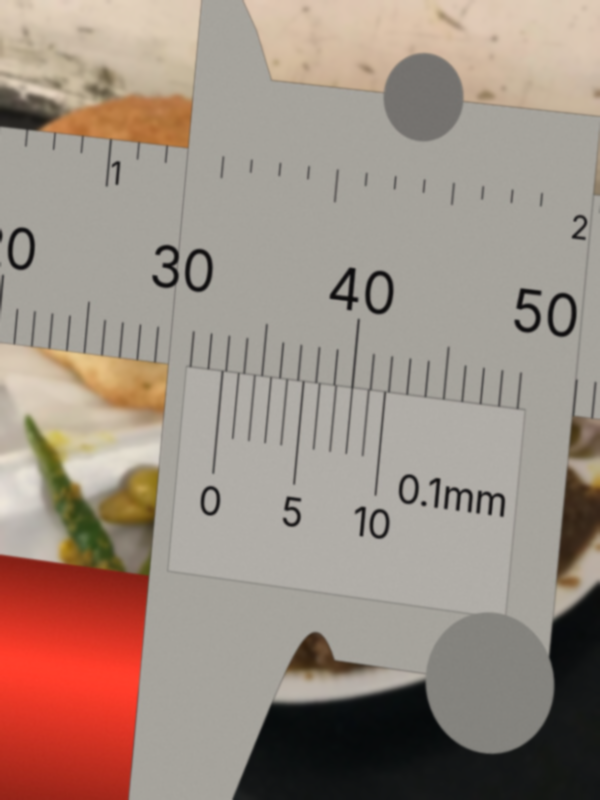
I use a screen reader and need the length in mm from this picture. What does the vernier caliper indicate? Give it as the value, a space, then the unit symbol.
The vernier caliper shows 32.8 mm
